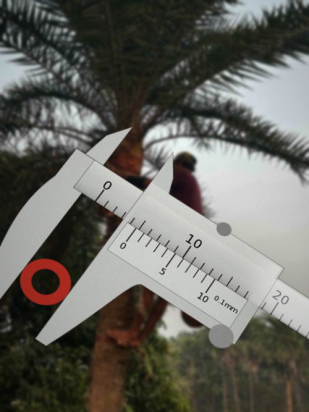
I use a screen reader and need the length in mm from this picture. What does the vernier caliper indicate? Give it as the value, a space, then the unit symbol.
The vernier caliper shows 4.7 mm
